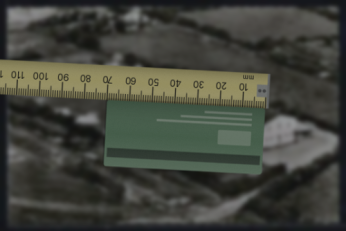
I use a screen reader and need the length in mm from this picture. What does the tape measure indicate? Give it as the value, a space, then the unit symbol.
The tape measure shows 70 mm
